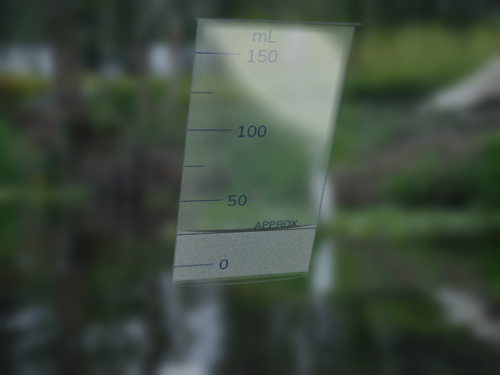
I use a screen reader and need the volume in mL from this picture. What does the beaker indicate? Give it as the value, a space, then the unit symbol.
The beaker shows 25 mL
